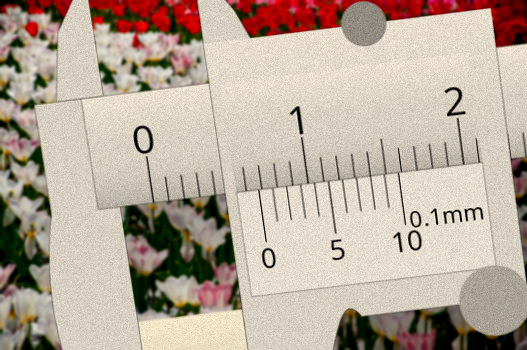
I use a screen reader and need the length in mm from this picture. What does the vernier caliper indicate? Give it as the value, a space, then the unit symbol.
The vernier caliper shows 6.8 mm
